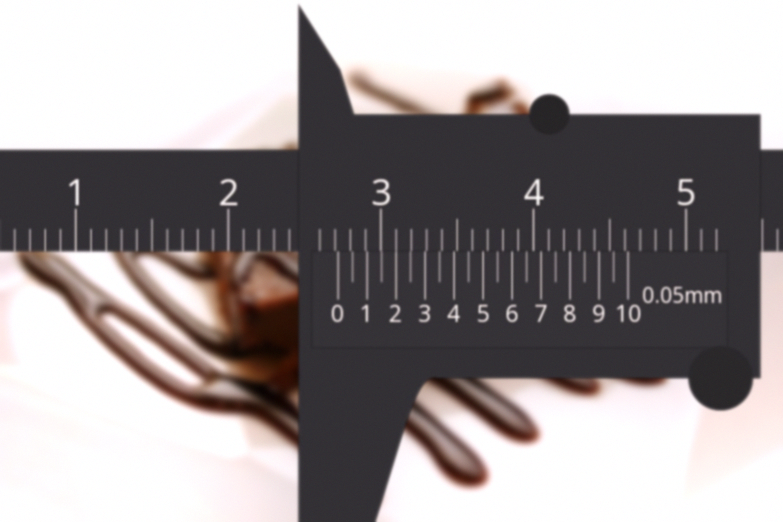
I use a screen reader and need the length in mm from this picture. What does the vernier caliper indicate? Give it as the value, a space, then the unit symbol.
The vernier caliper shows 27.2 mm
